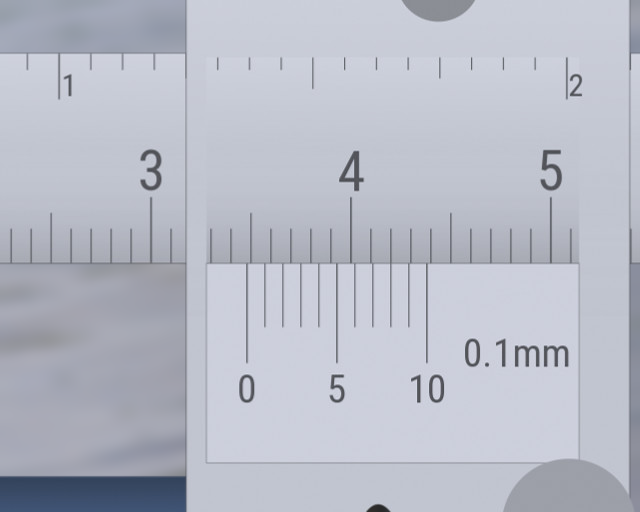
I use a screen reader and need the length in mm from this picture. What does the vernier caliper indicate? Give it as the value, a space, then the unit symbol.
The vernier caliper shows 34.8 mm
